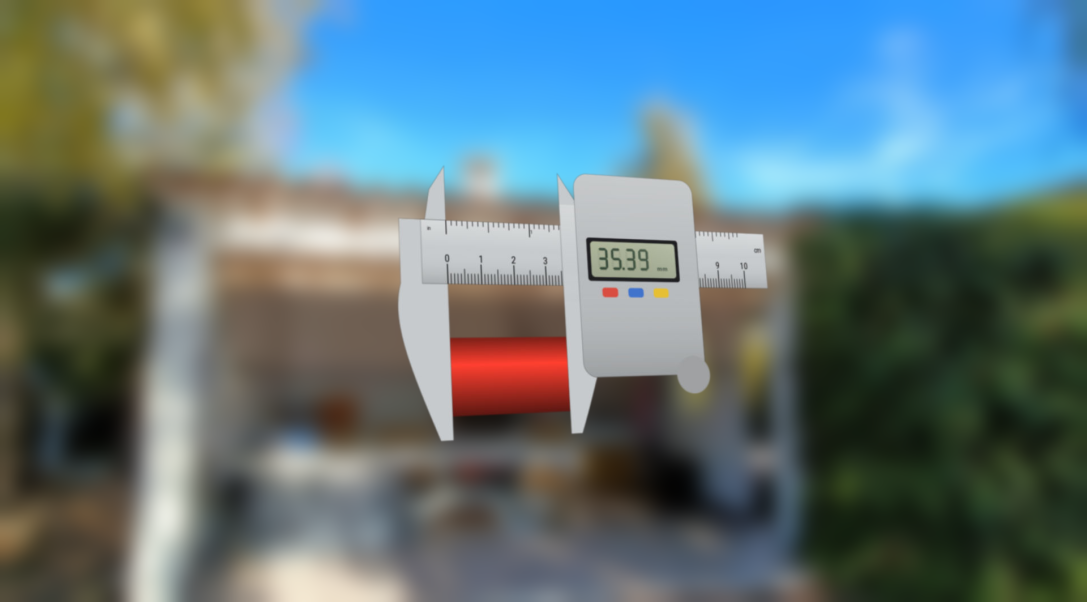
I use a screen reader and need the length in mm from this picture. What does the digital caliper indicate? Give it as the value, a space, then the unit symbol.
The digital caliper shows 35.39 mm
